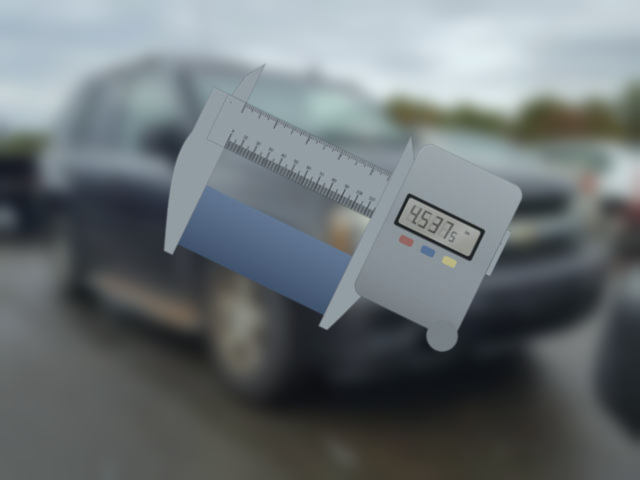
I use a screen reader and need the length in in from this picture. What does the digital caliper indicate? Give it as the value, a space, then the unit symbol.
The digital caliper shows 4.5375 in
